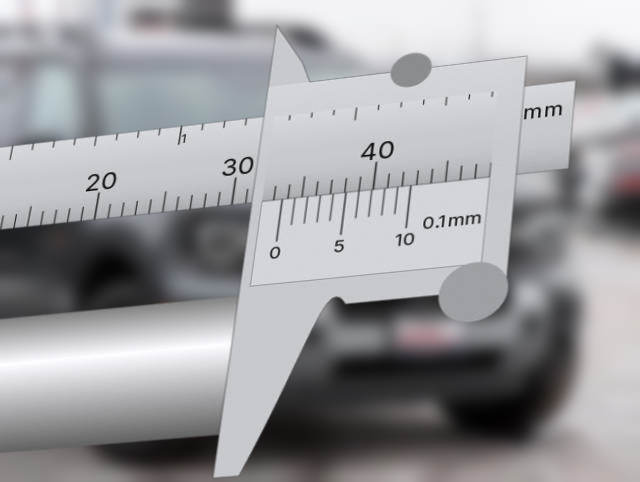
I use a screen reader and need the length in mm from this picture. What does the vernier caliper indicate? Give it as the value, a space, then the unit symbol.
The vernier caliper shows 33.6 mm
